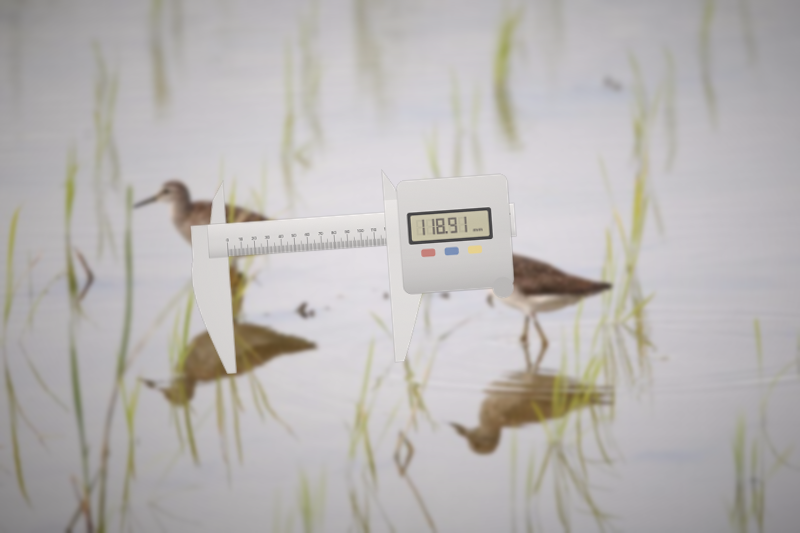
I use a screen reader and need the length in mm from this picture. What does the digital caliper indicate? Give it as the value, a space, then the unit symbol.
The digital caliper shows 118.91 mm
